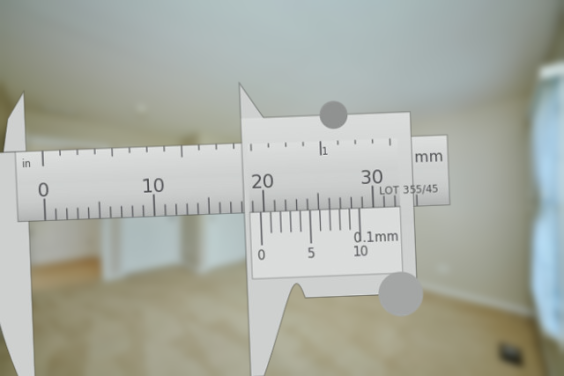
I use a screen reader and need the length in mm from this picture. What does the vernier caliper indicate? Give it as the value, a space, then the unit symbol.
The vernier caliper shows 19.7 mm
